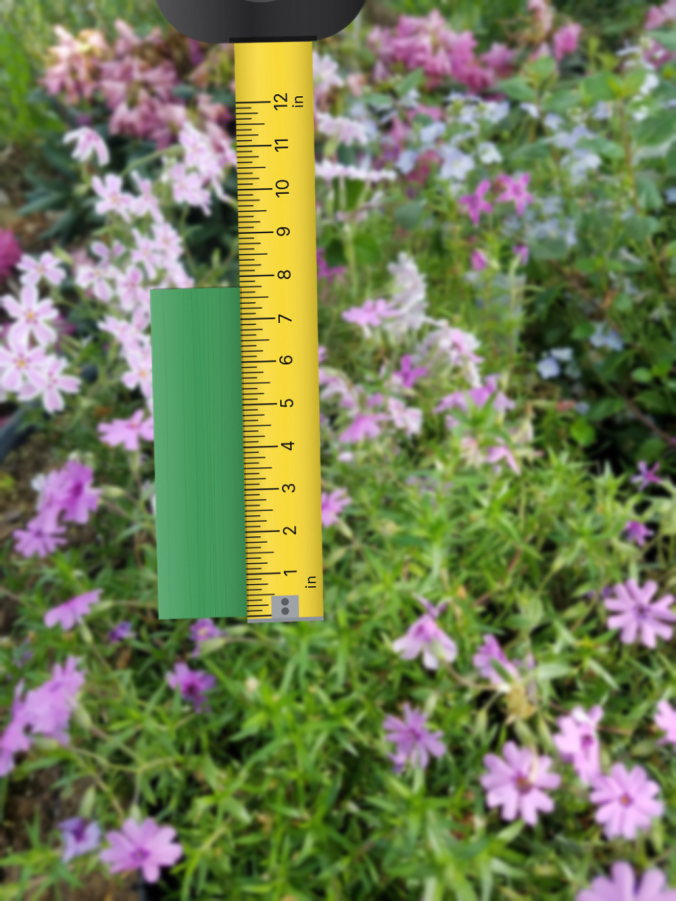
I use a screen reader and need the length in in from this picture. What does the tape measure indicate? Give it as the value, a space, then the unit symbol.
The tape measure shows 7.75 in
